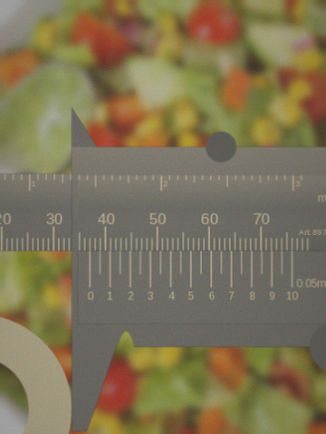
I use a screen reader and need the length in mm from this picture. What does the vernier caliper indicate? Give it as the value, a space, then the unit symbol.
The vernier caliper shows 37.0 mm
